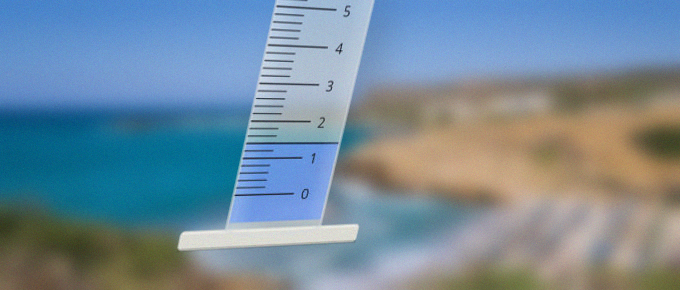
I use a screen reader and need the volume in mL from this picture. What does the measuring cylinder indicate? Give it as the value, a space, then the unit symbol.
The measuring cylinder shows 1.4 mL
